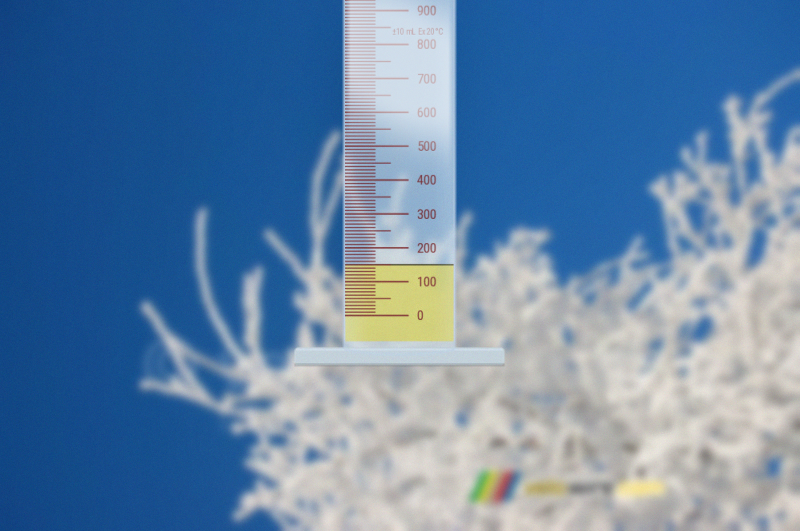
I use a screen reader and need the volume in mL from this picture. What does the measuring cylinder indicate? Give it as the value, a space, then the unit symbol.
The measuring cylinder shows 150 mL
